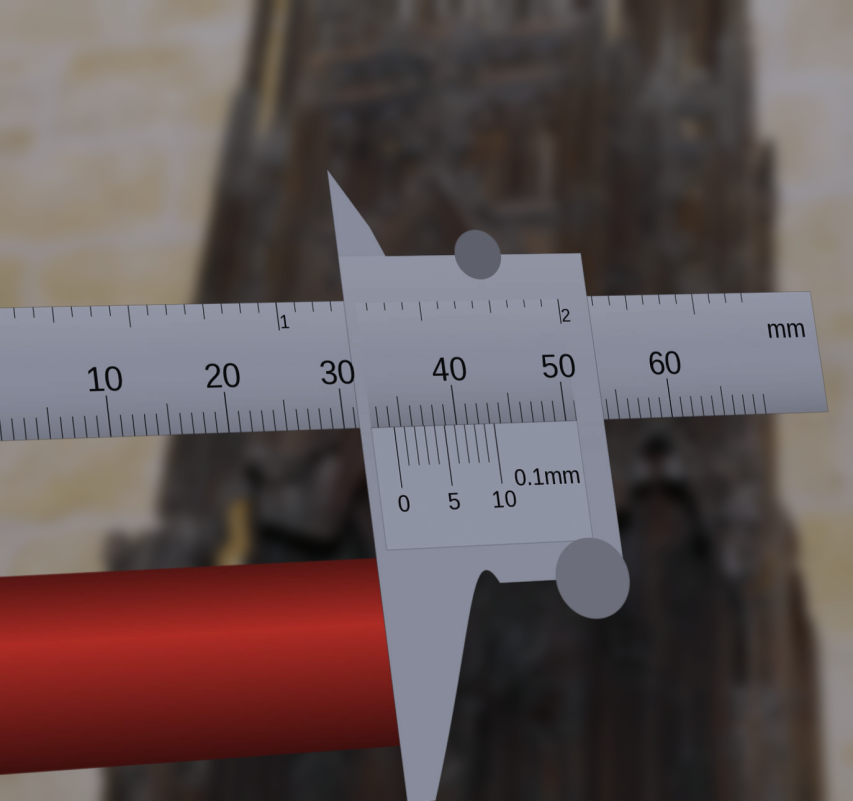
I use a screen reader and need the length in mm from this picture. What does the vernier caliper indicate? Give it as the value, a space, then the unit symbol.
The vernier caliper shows 34.4 mm
